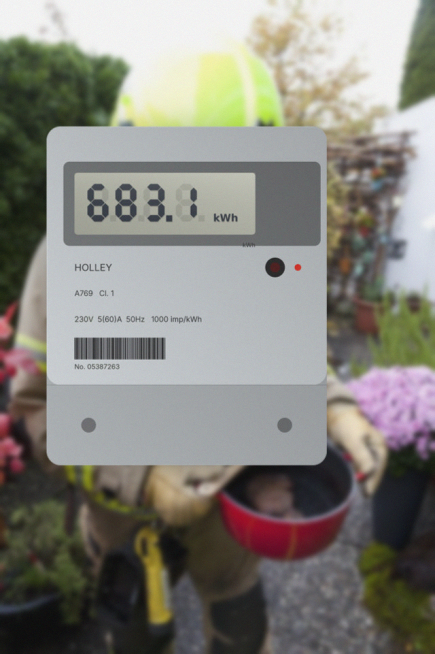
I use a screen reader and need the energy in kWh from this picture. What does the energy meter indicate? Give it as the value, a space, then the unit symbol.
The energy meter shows 683.1 kWh
